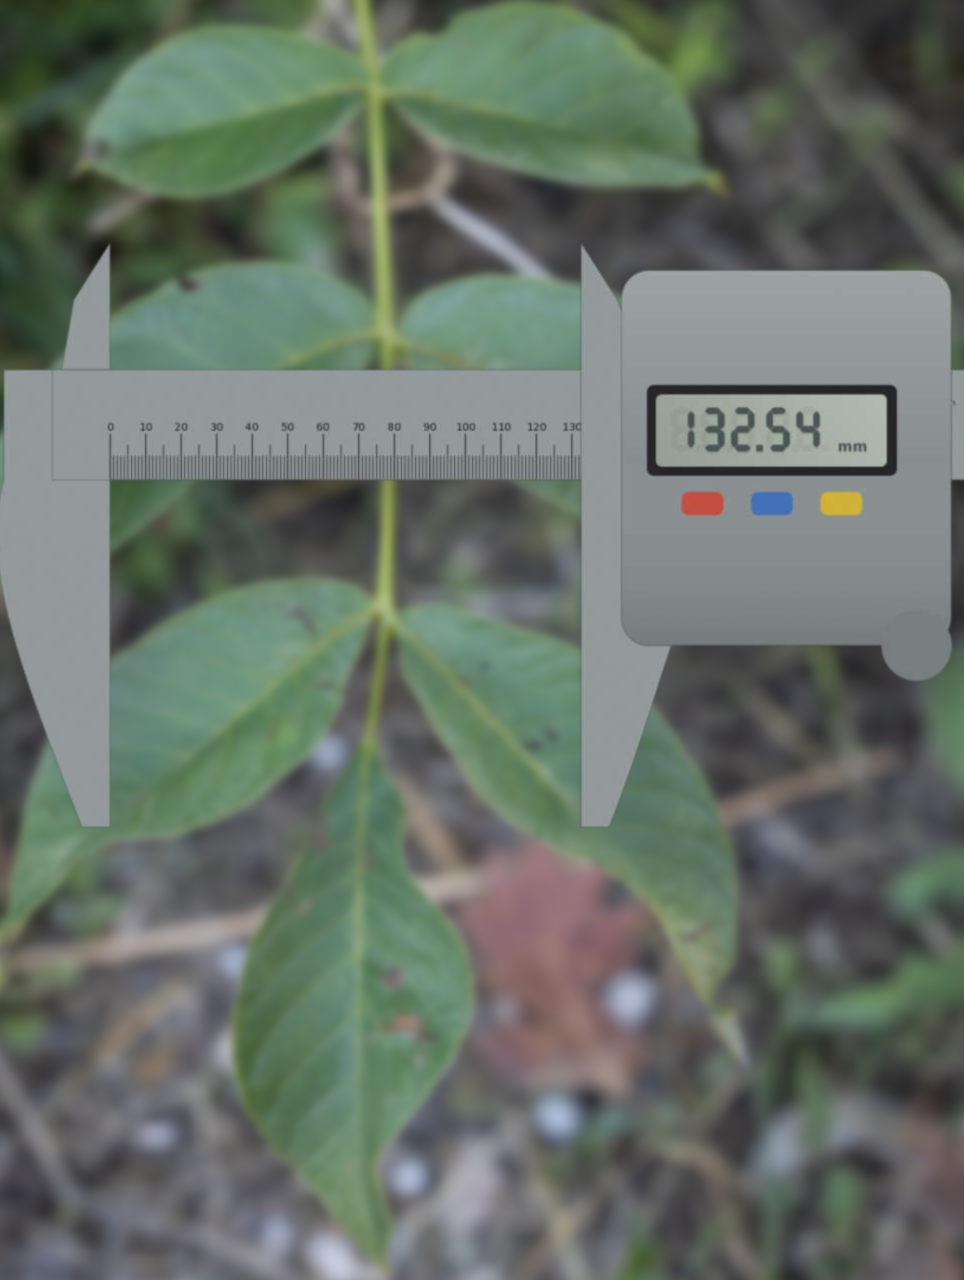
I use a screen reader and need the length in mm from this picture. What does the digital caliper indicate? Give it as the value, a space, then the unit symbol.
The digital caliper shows 132.54 mm
